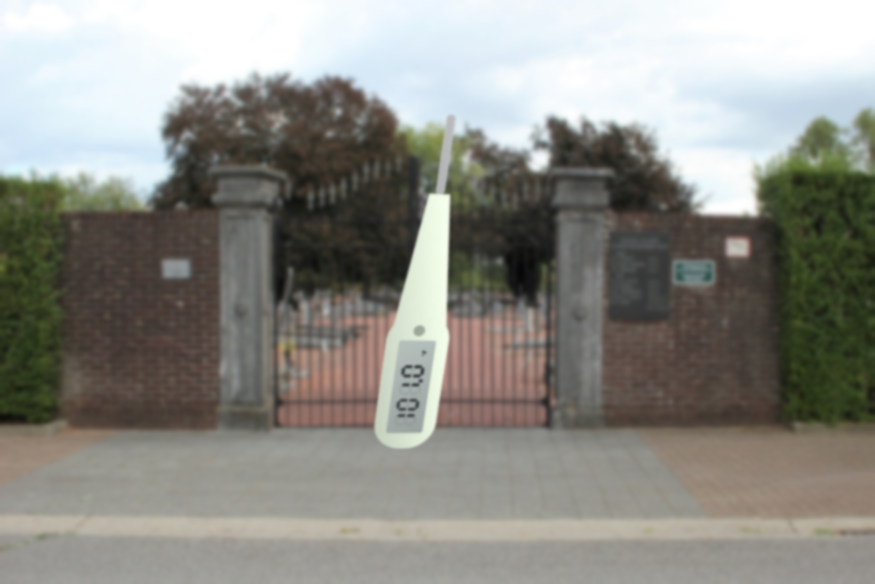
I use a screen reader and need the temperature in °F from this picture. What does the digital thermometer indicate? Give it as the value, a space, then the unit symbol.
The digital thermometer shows 101.0 °F
